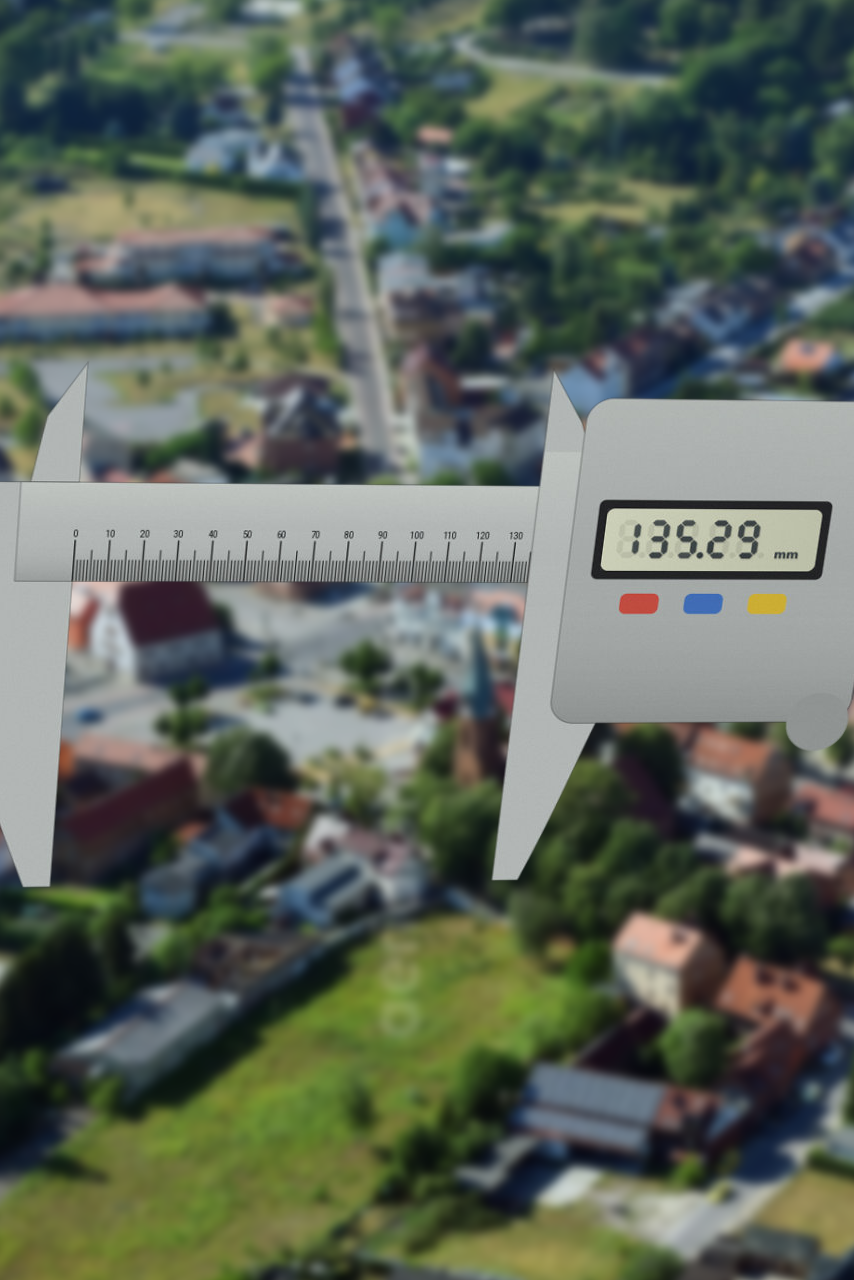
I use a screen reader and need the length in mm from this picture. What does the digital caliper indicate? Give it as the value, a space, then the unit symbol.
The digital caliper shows 135.29 mm
